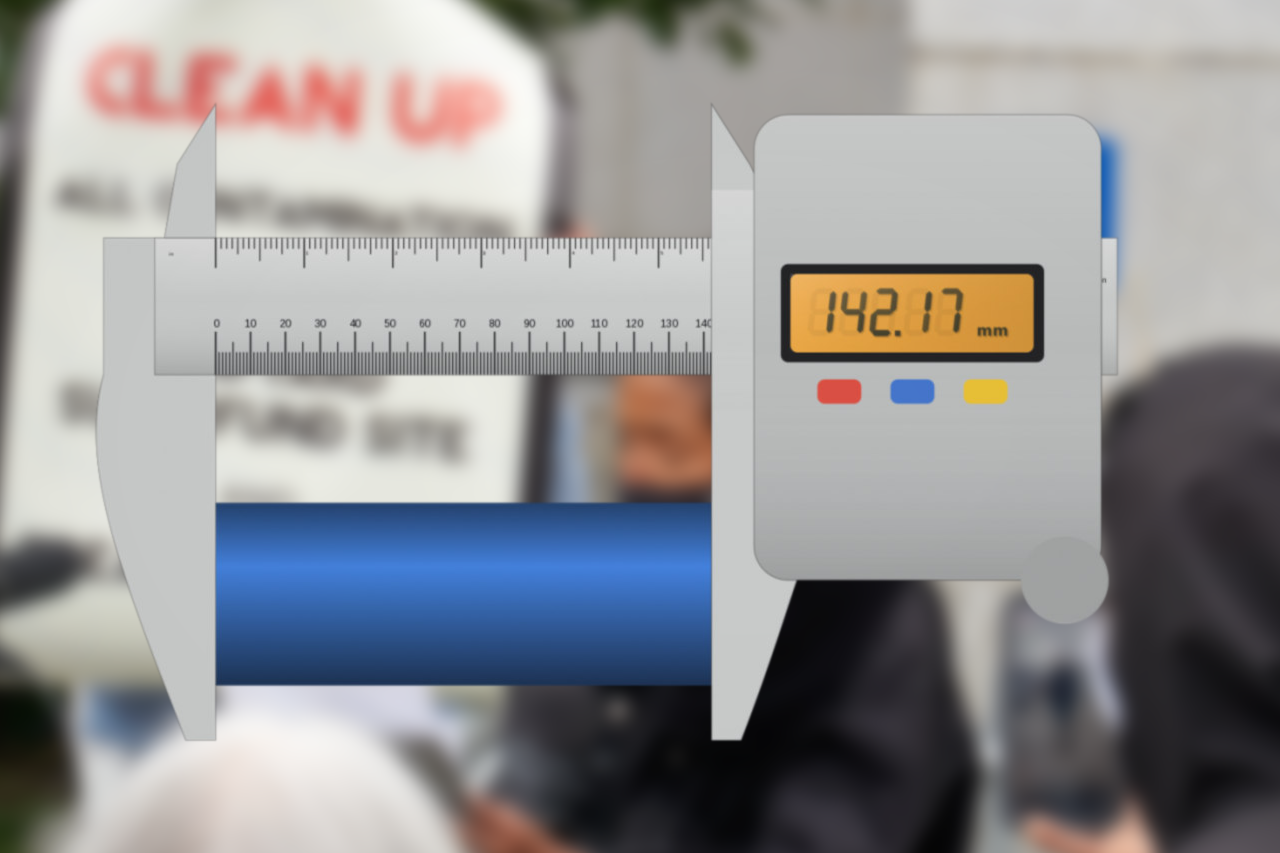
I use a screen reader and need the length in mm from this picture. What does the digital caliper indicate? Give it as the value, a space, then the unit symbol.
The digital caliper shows 142.17 mm
